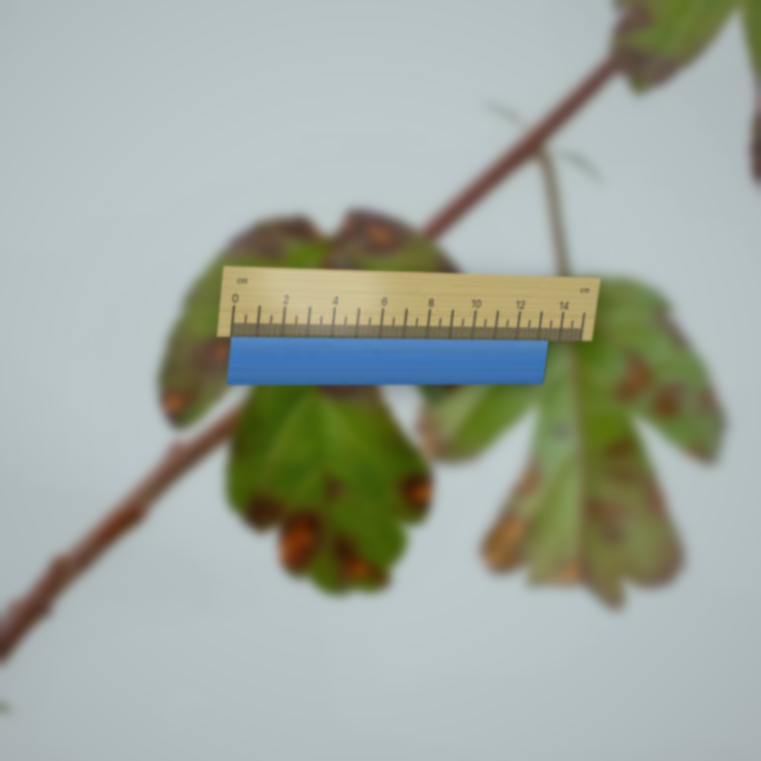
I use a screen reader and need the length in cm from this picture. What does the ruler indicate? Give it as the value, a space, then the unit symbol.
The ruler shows 13.5 cm
